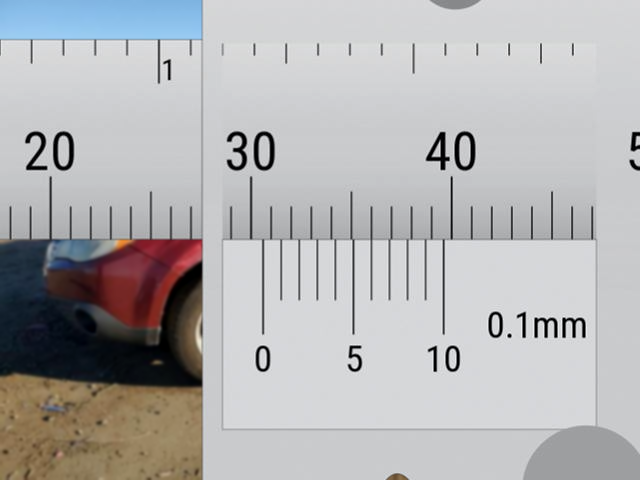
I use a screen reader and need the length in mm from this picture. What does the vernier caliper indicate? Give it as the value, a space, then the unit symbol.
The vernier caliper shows 30.6 mm
